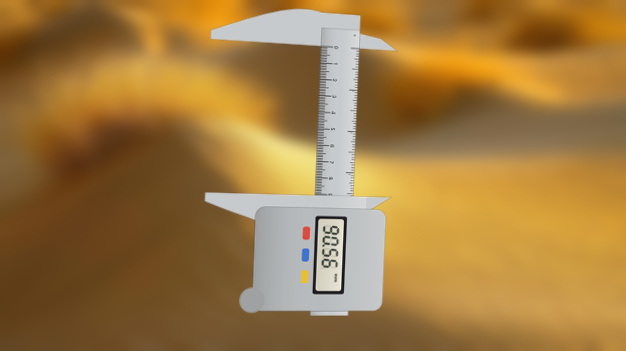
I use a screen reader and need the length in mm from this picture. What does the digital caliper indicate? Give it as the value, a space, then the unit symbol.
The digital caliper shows 90.56 mm
